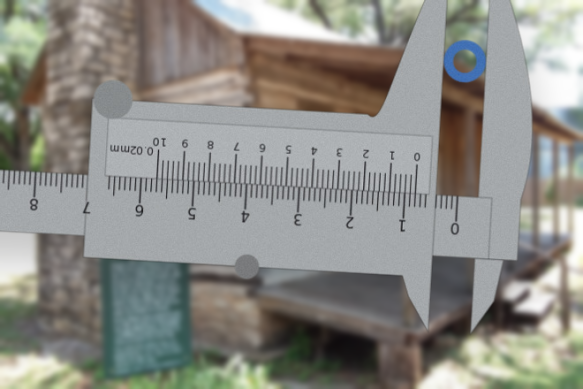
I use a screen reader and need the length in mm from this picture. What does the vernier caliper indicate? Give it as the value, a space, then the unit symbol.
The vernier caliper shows 8.0 mm
